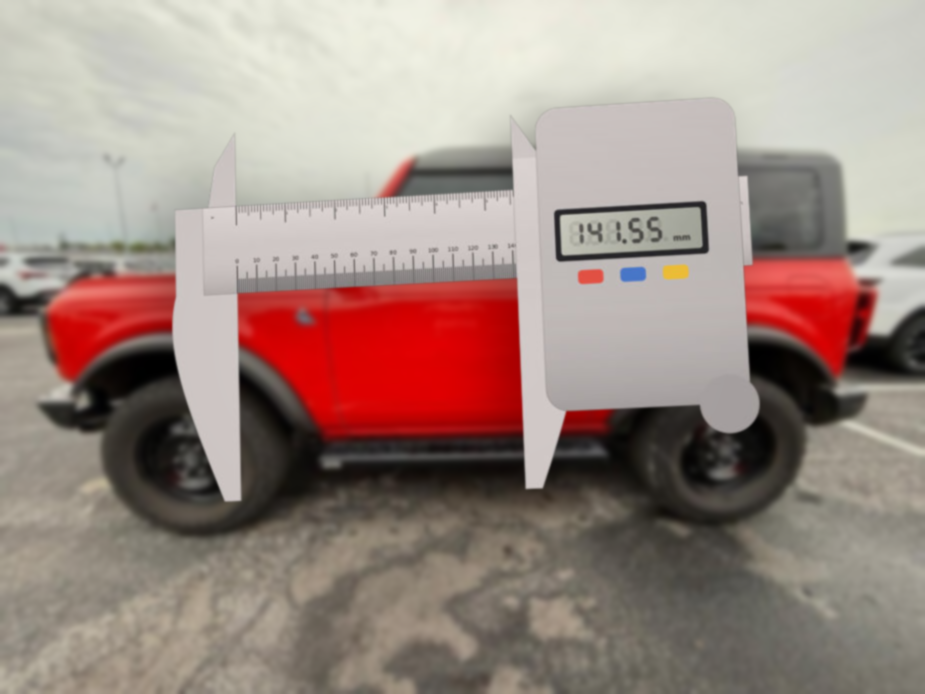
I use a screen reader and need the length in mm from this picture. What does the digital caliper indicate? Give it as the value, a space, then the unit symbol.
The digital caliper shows 141.55 mm
